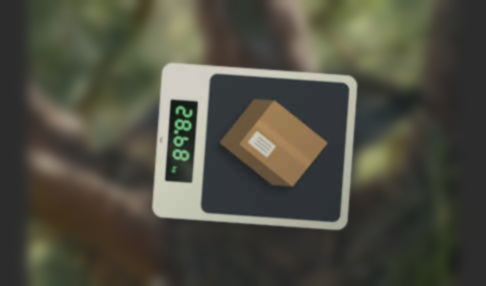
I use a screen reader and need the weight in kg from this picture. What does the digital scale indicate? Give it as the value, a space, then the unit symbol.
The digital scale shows 28.68 kg
